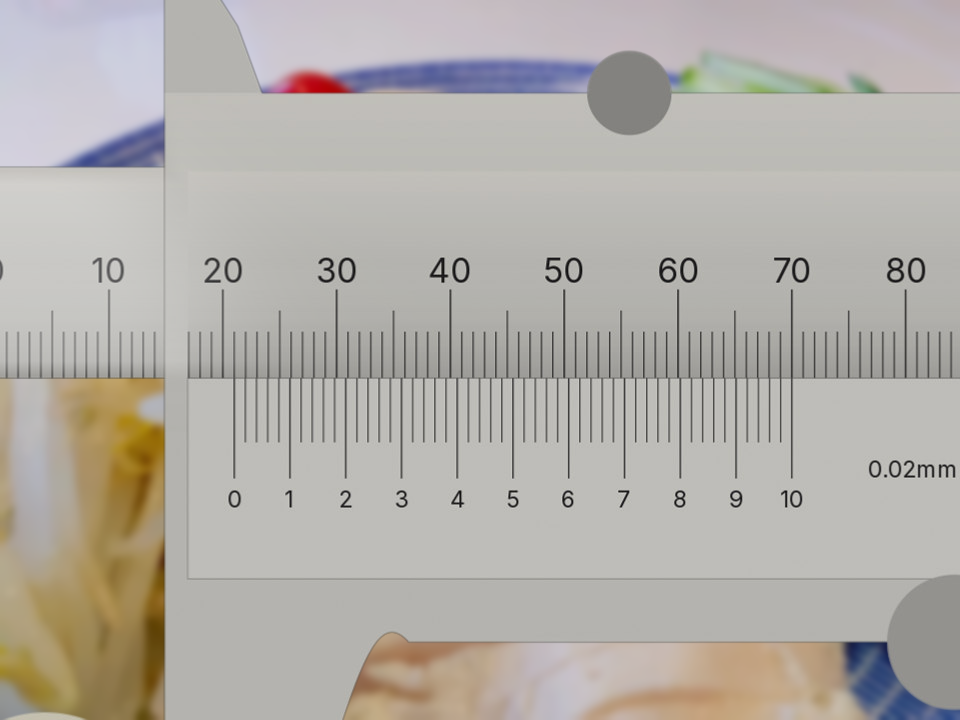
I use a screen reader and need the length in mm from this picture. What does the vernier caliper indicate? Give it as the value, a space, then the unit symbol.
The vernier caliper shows 21.0 mm
